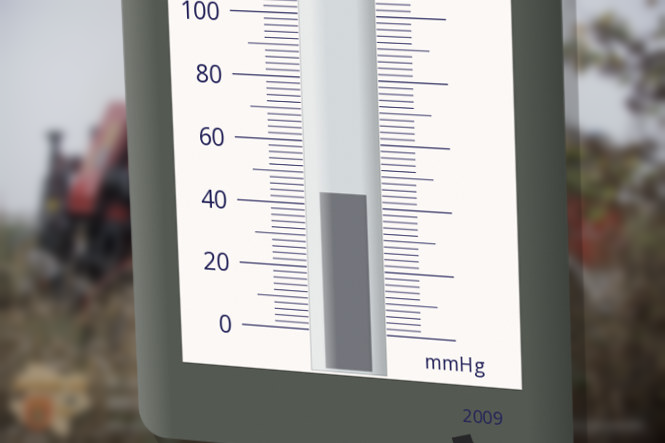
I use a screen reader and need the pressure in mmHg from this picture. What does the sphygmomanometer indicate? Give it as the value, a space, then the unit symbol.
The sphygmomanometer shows 44 mmHg
